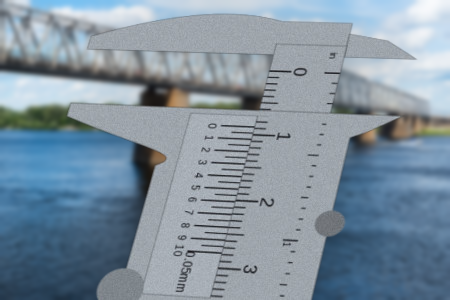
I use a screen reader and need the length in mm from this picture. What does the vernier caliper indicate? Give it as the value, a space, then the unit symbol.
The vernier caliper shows 8.8 mm
